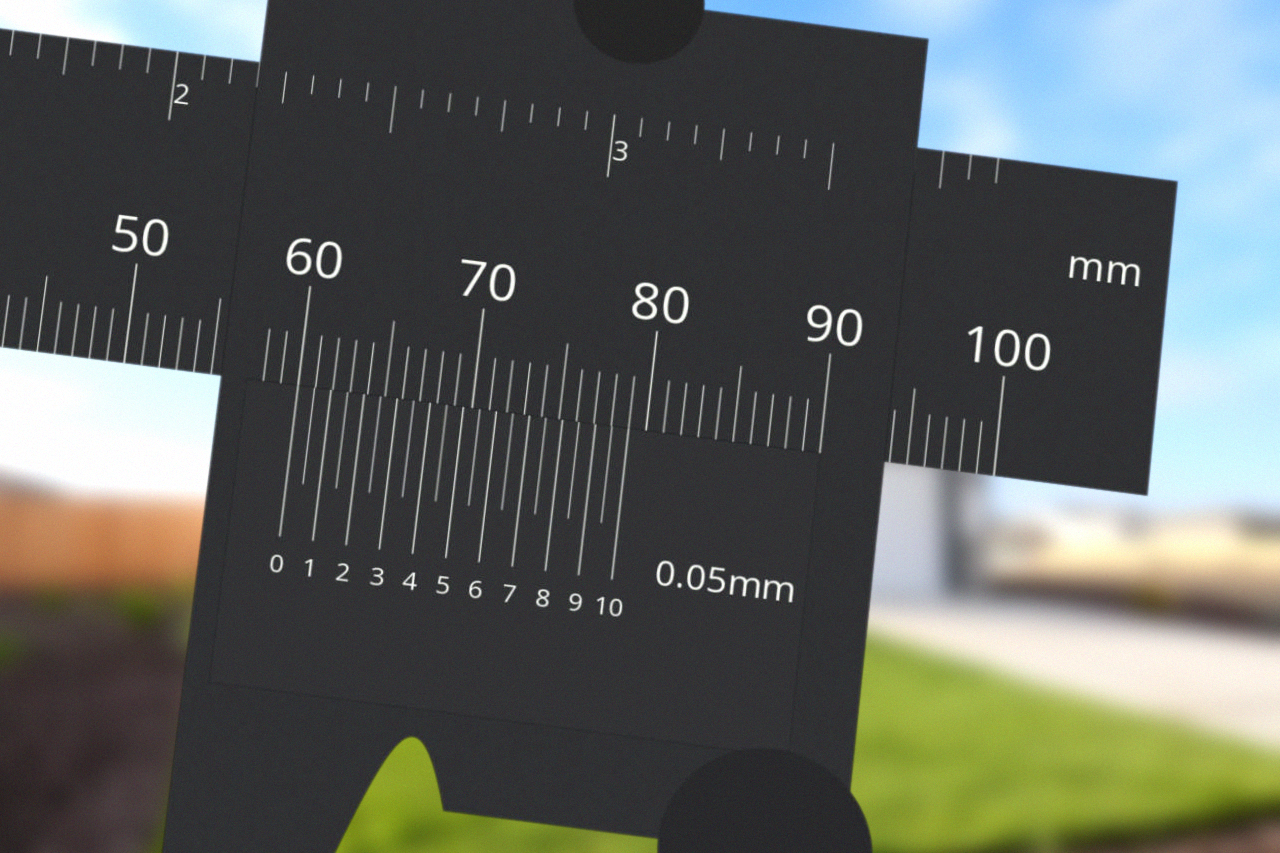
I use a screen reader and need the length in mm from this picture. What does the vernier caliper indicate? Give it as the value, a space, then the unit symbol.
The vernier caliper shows 60.0 mm
